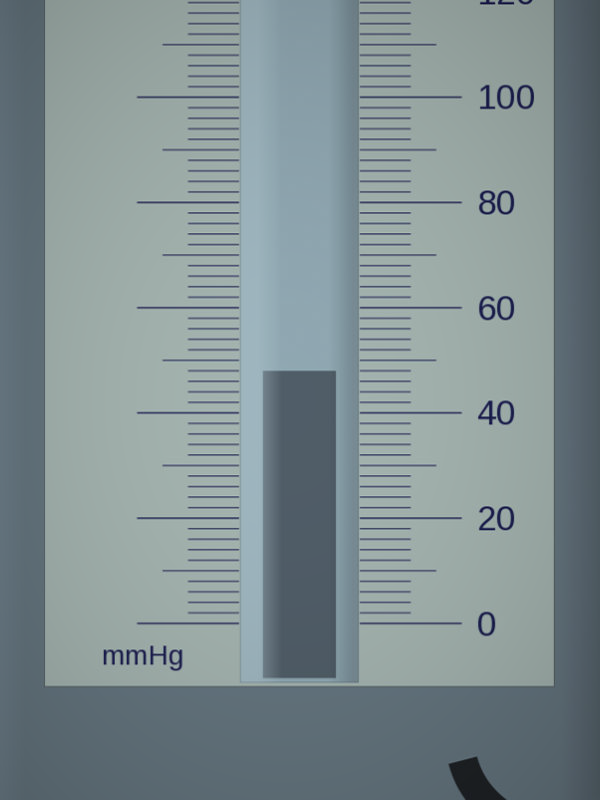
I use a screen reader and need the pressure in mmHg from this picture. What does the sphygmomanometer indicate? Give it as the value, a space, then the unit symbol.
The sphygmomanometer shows 48 mmHg
